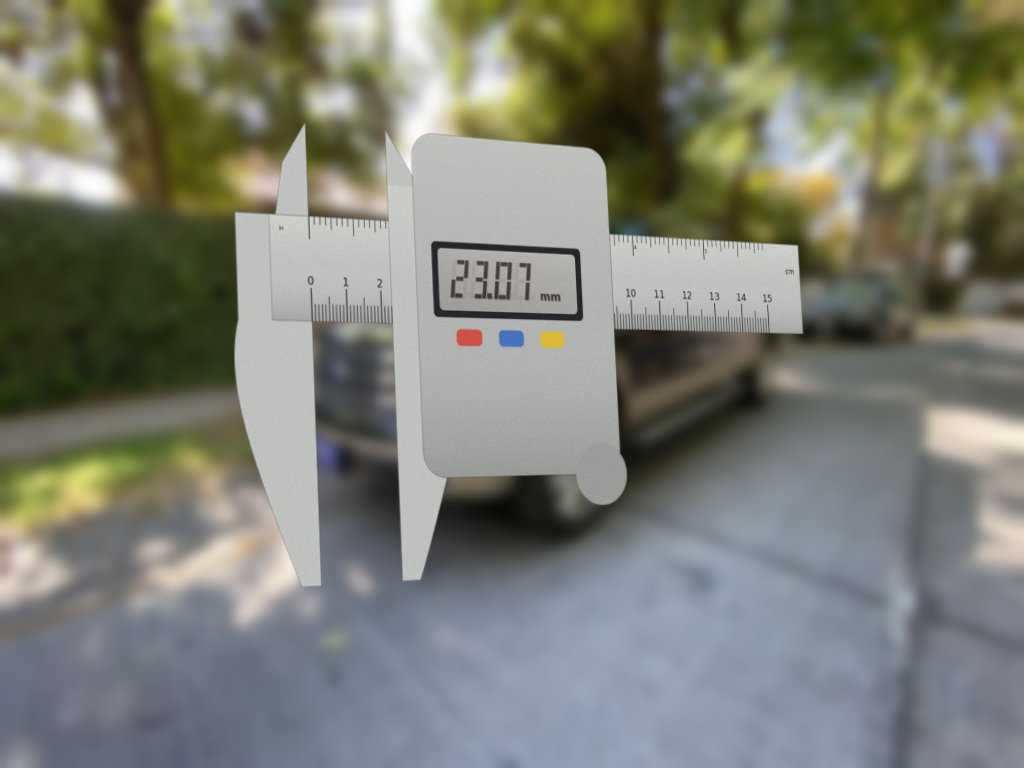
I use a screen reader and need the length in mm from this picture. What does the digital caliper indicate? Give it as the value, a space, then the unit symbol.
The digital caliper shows 23.07 mm
